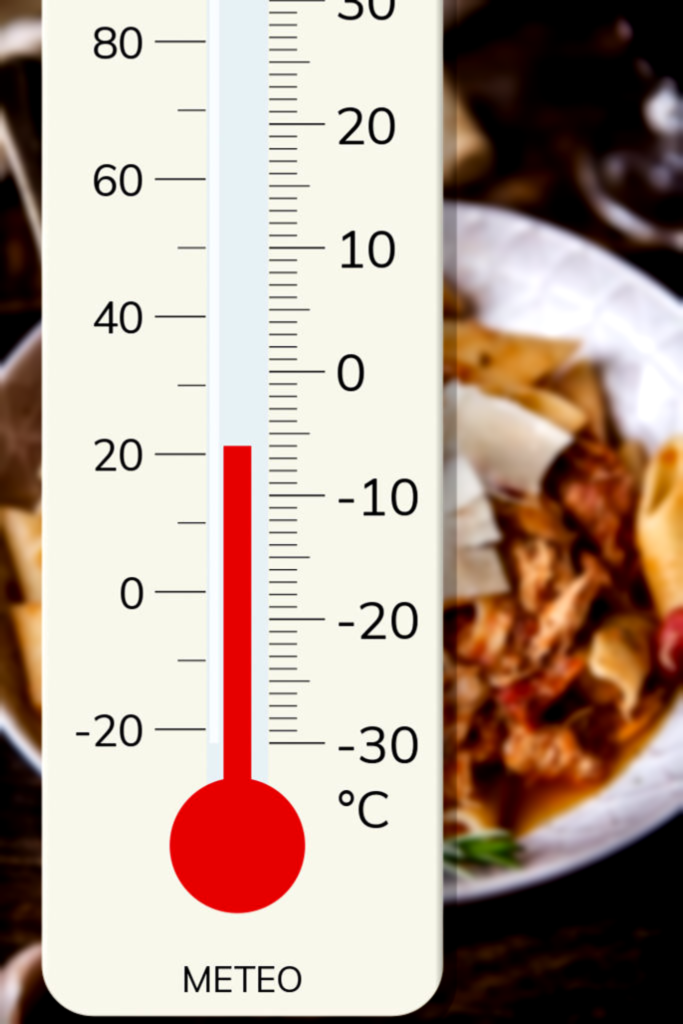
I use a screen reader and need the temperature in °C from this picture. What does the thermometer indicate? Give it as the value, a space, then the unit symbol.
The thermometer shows -6 °C
